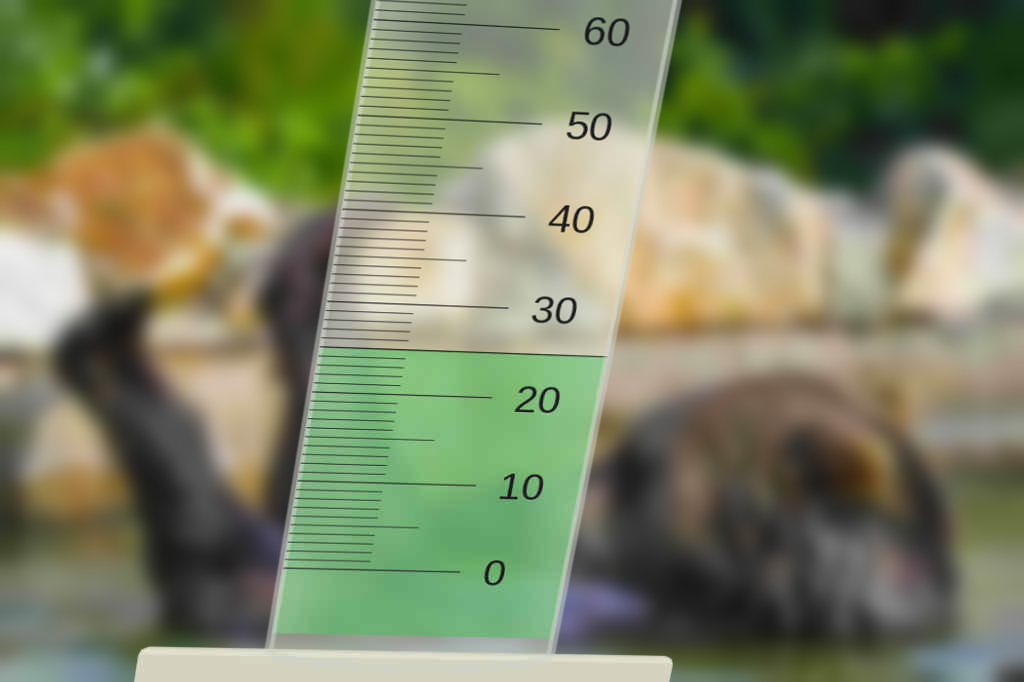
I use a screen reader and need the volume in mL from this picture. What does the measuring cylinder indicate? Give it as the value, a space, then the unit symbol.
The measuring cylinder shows 25 mL
